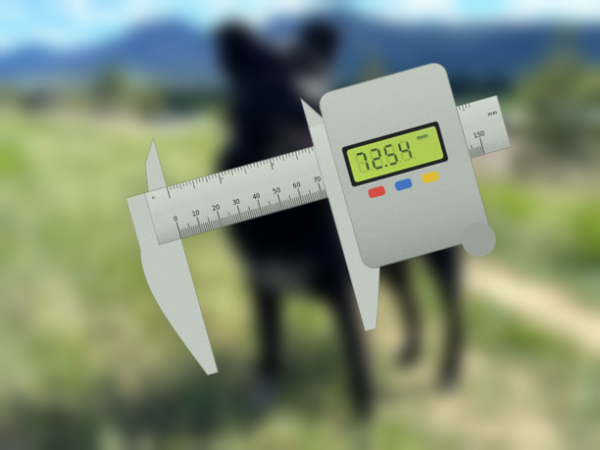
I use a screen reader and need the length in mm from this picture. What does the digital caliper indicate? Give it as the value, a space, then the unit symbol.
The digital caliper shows 72.54 mm
